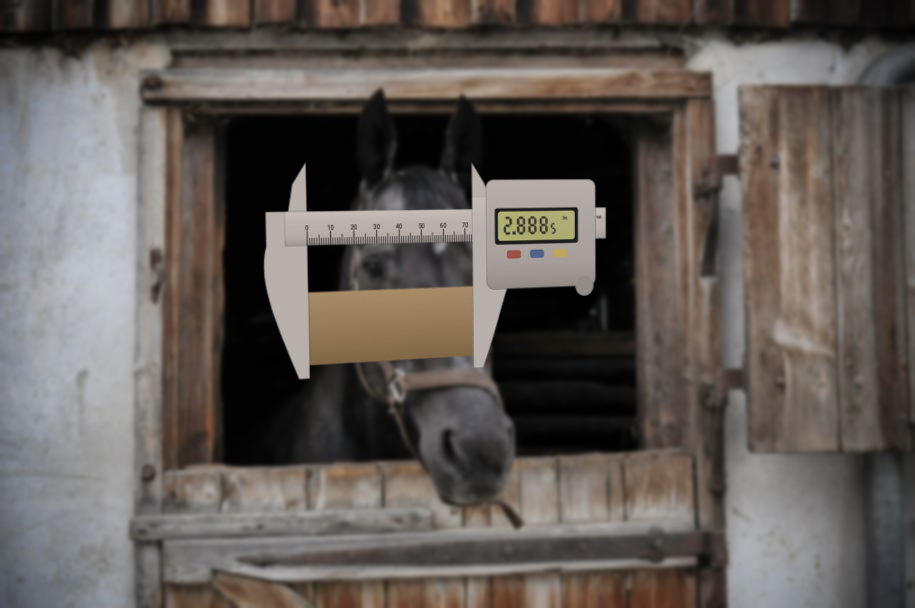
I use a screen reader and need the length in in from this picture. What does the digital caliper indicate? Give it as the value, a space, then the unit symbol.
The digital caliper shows 2.8885 in
